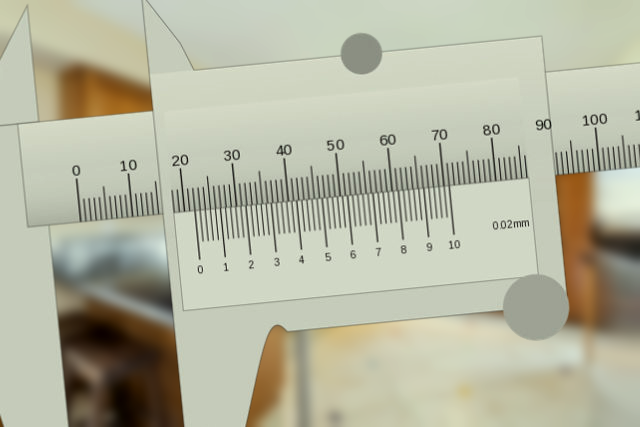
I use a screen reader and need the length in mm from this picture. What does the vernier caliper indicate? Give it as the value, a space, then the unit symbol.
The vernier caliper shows 22.0 mm
